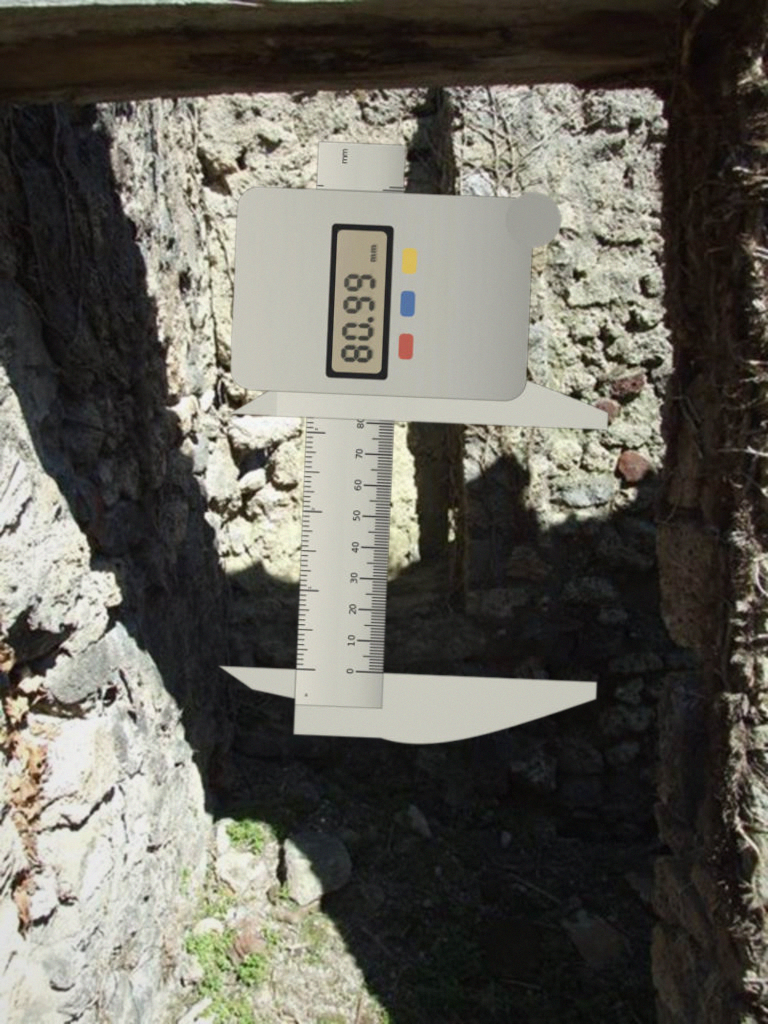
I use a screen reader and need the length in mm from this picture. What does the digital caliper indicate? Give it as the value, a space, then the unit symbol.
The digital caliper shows 80.99 mm
